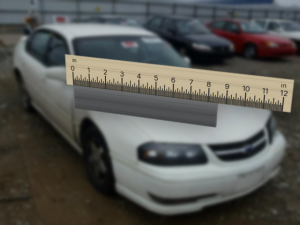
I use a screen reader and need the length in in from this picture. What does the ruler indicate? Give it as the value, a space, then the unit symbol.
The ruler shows 8.5 in
